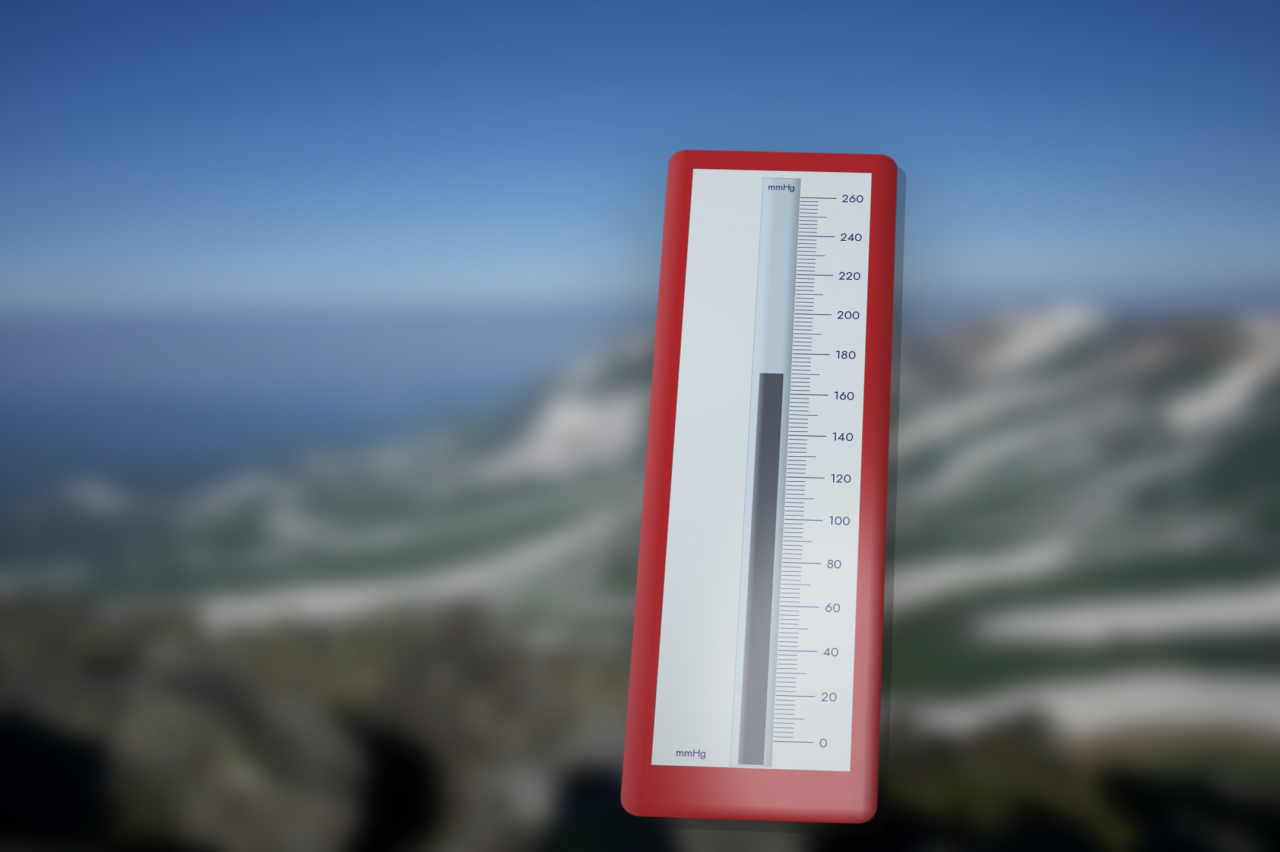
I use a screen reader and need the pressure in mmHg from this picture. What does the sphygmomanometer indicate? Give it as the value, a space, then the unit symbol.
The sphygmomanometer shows 170 mmHg
